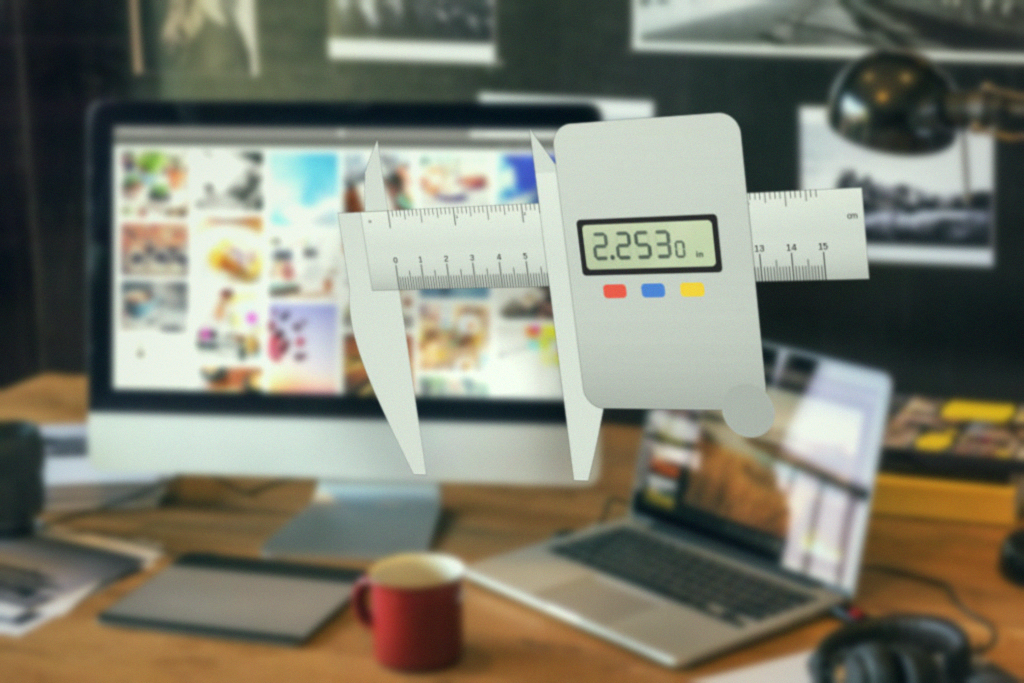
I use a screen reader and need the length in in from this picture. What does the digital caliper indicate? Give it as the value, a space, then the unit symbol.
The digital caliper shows 2.2530 in
